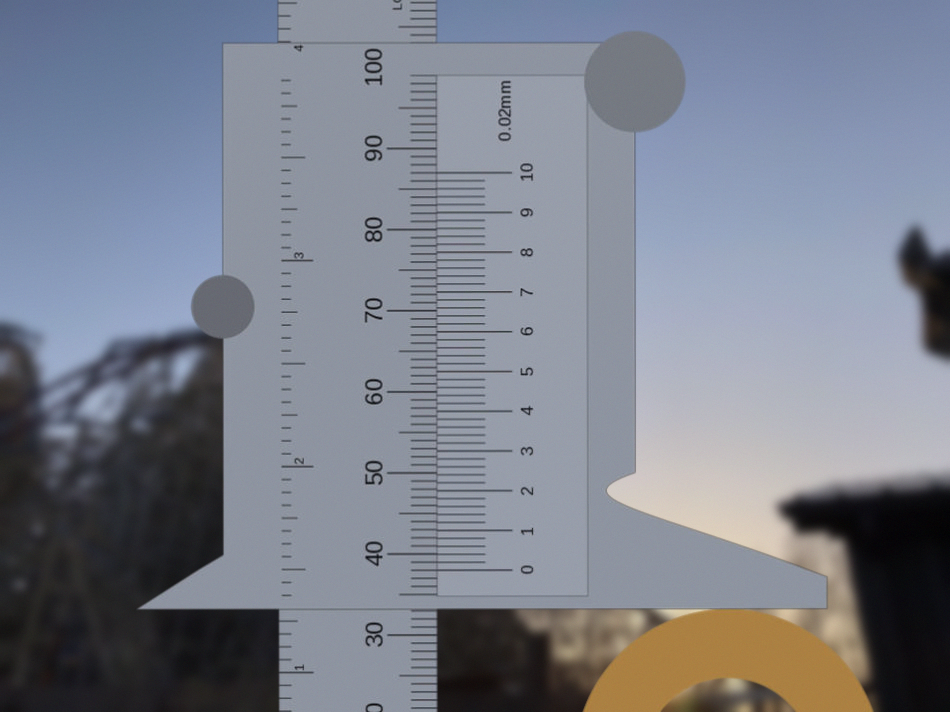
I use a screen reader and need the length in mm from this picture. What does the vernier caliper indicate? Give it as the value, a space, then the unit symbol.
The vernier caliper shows 38.0 mm
